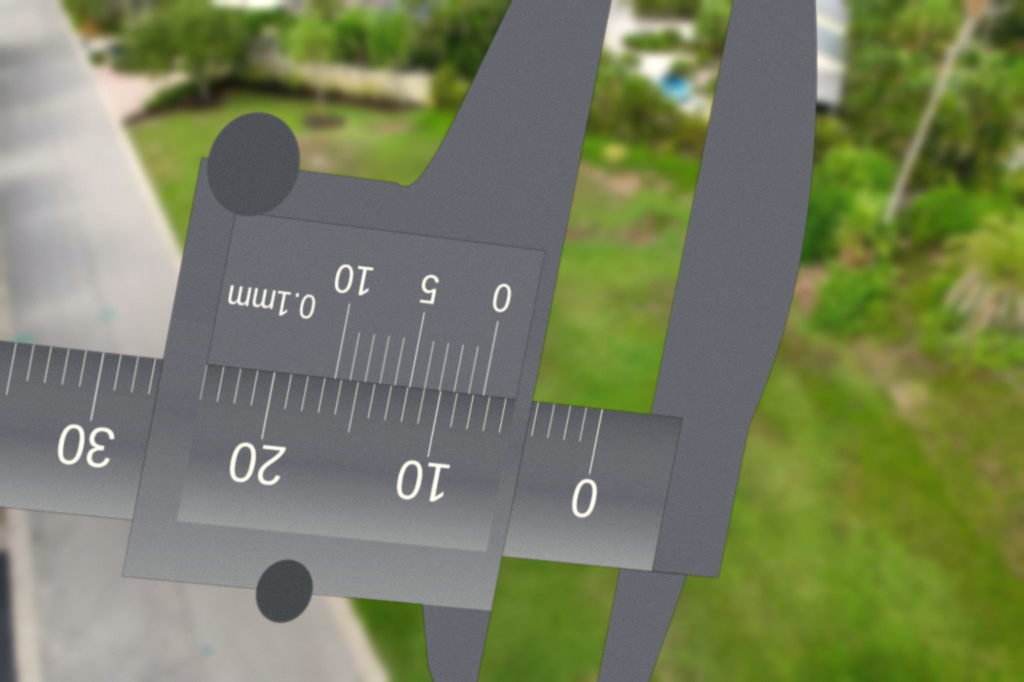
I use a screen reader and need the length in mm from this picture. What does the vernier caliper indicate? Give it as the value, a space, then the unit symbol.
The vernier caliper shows 7.4 mm
